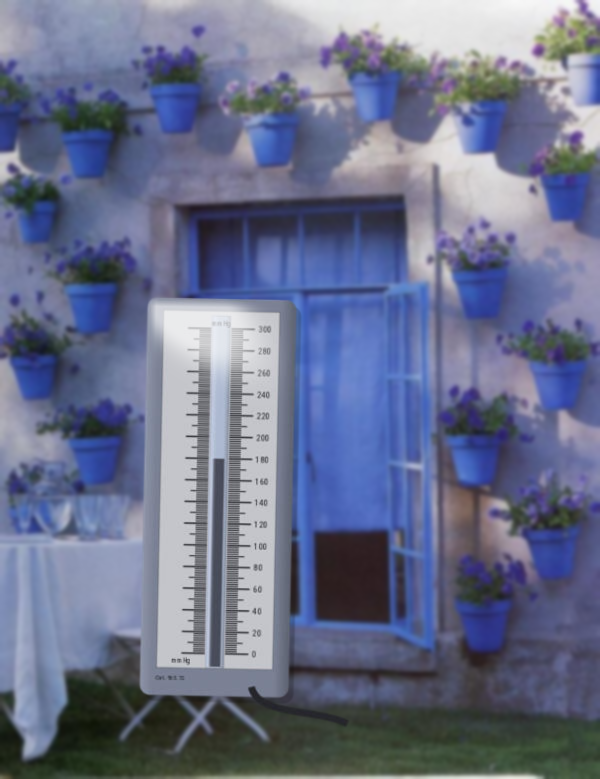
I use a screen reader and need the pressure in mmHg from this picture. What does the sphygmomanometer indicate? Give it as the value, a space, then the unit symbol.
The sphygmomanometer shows 180 mmHg
